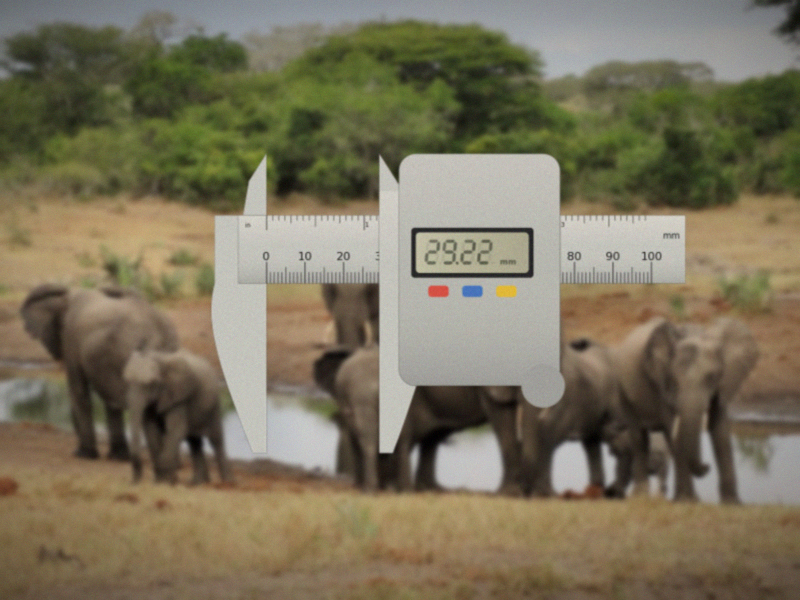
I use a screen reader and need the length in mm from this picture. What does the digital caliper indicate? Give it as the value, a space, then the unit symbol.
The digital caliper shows 29.22 mm
